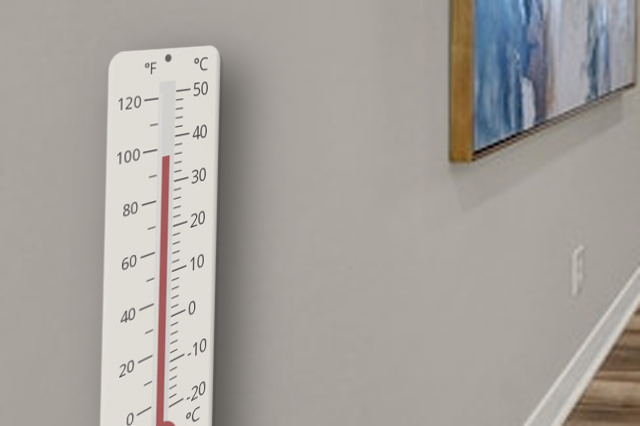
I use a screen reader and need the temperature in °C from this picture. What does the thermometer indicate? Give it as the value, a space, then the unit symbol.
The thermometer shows 36 °C
